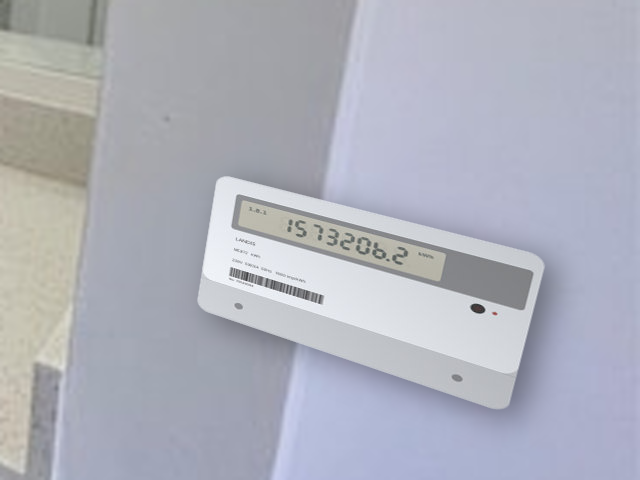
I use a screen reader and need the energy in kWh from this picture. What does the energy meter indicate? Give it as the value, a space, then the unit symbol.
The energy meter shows 1573206.2 kWh
